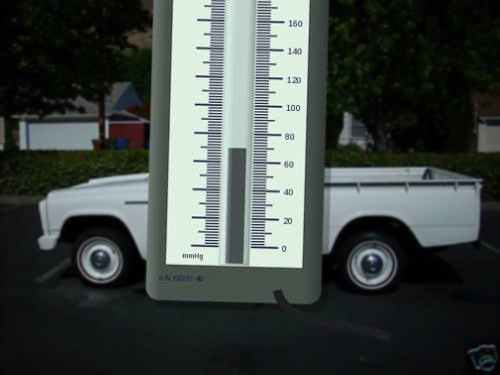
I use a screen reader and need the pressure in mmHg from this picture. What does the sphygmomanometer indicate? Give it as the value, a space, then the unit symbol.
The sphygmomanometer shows 70 mmHg
